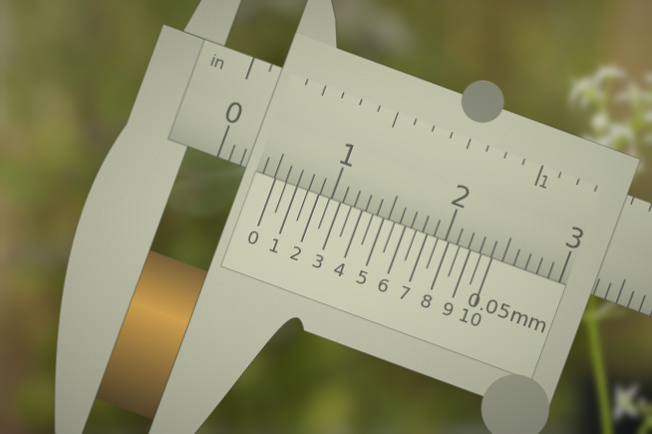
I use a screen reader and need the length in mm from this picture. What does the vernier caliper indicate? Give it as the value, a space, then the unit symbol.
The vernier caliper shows 5.1 mm
